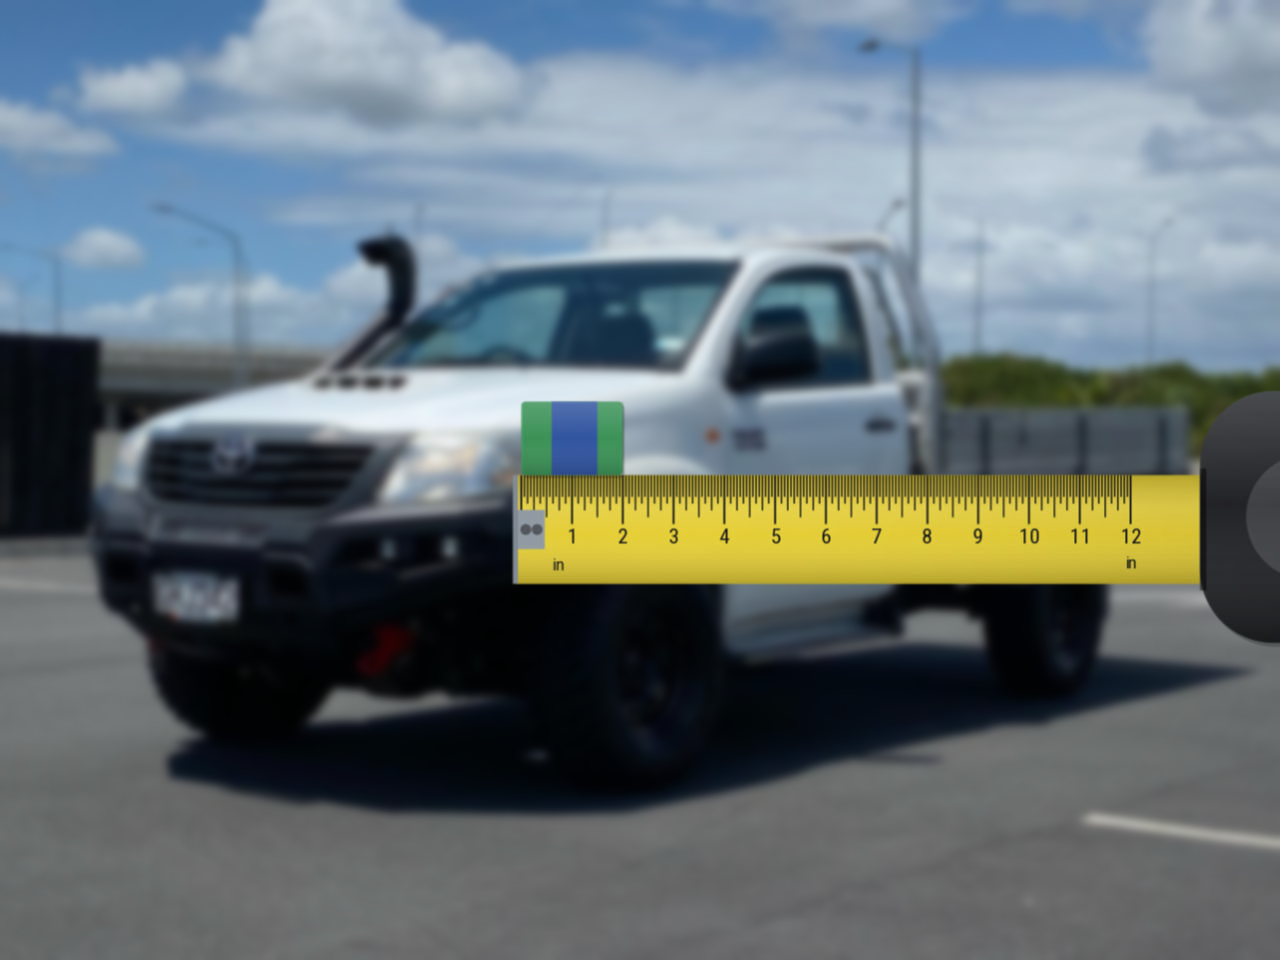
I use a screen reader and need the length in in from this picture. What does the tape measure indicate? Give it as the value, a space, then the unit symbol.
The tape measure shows 2 in
